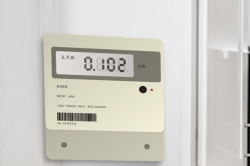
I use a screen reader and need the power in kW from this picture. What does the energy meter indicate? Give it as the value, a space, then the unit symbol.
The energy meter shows 0.102 kW
